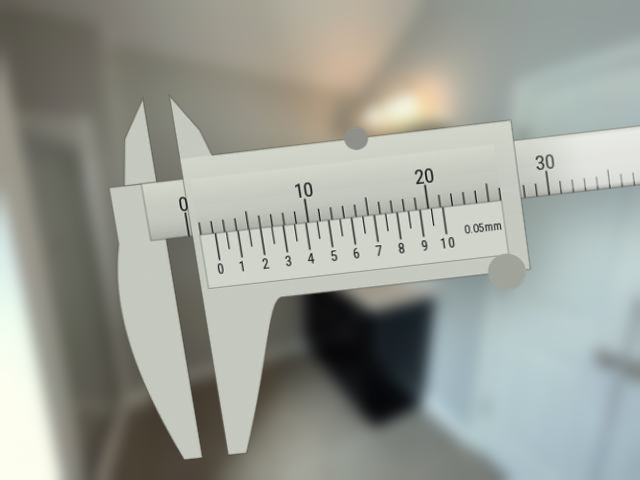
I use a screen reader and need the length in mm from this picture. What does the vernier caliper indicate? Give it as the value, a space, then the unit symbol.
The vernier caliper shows 2.2 mm
